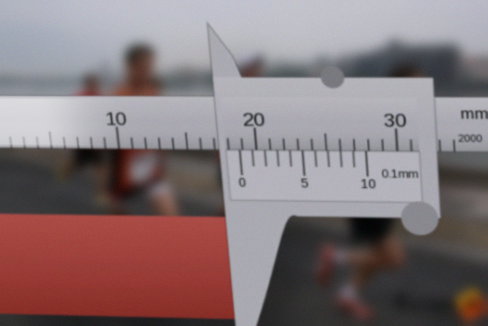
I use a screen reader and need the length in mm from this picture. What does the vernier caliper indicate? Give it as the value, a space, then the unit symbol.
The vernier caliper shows 18.8 mm
